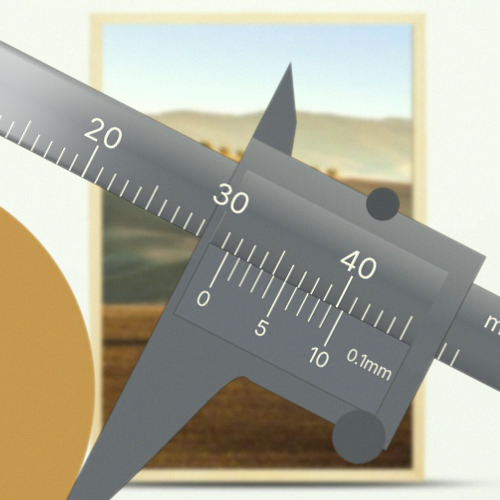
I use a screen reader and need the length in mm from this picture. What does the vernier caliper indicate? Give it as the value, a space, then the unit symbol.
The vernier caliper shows 31.5 mm
